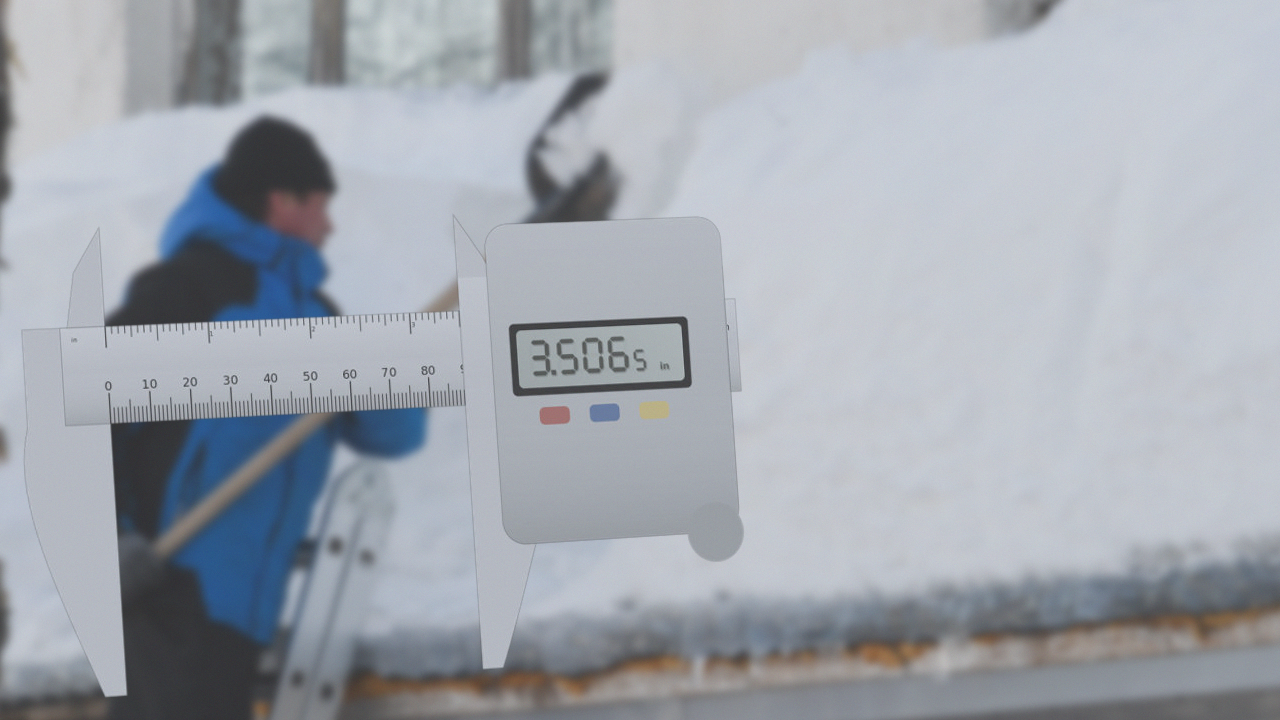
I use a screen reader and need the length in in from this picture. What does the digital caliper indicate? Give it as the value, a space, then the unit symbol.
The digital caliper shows 3.5065 in
